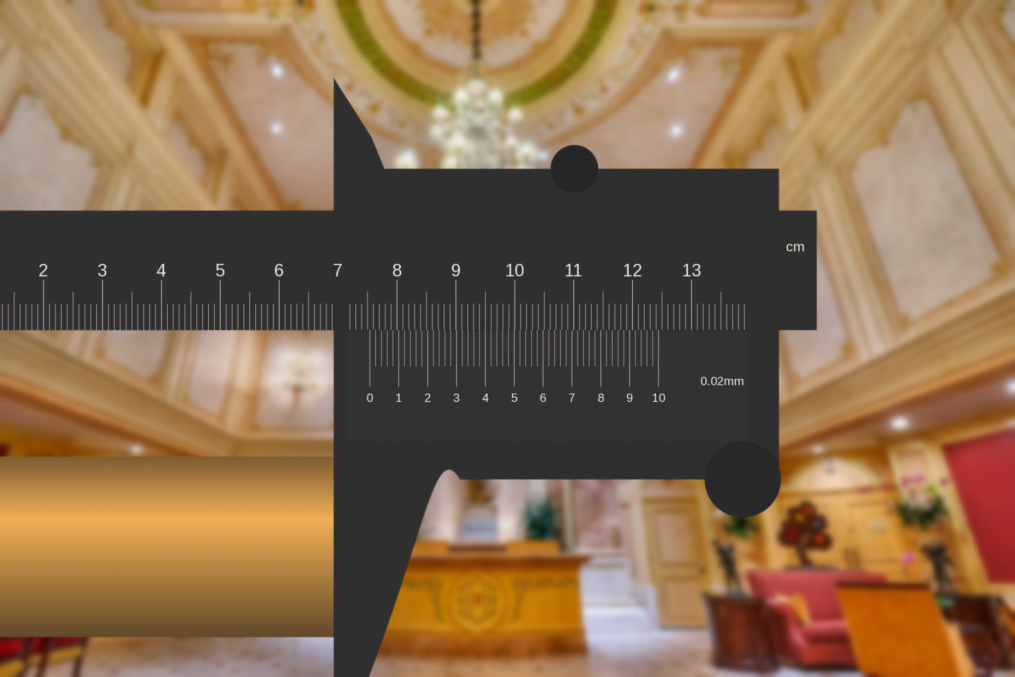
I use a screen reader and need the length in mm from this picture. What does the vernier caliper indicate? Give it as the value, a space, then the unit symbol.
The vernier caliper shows 75.4 mm
